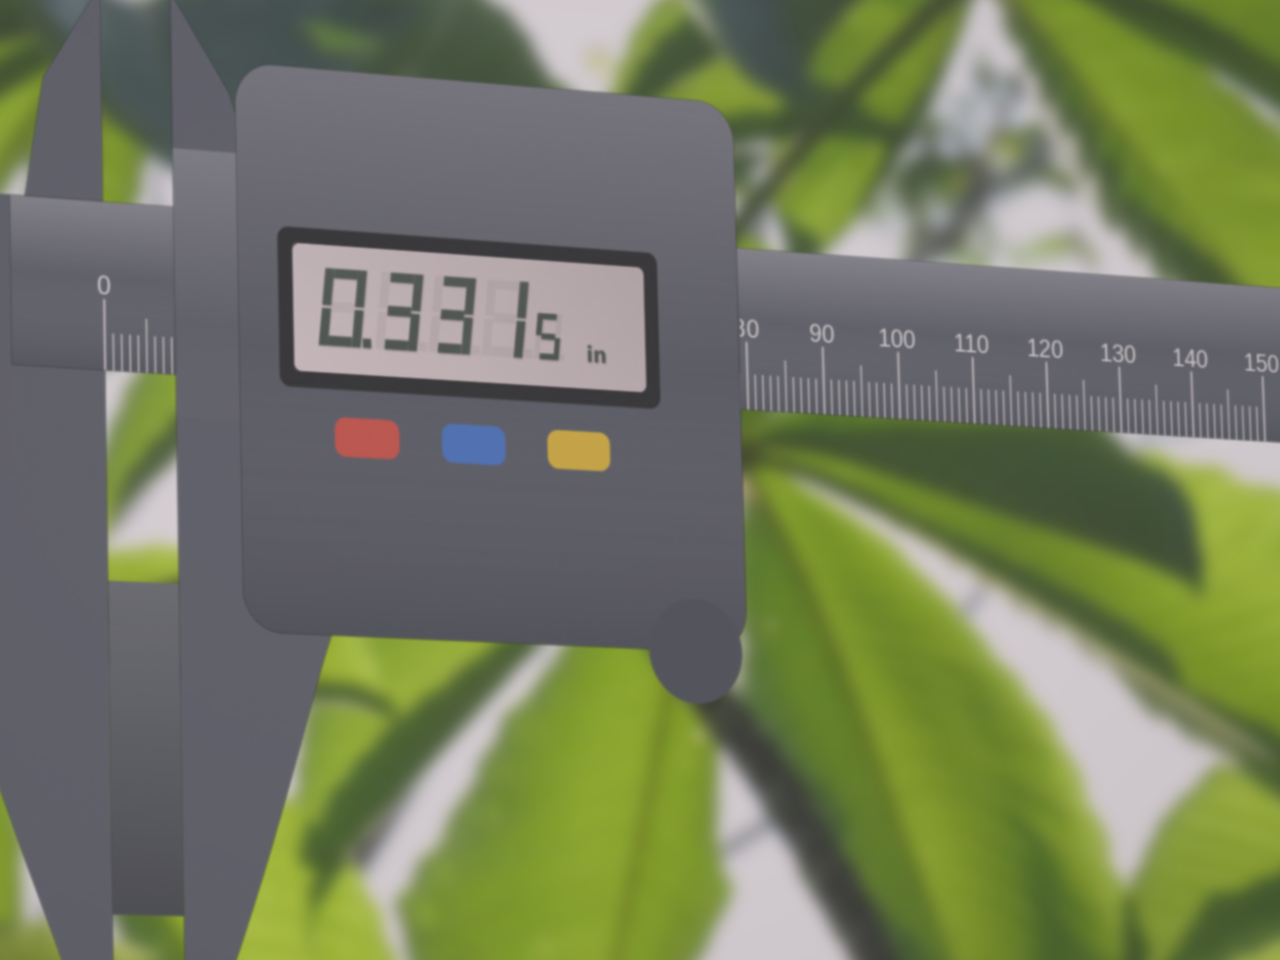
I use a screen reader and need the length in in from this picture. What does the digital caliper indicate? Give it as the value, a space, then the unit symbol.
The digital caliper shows 0.3315 in
